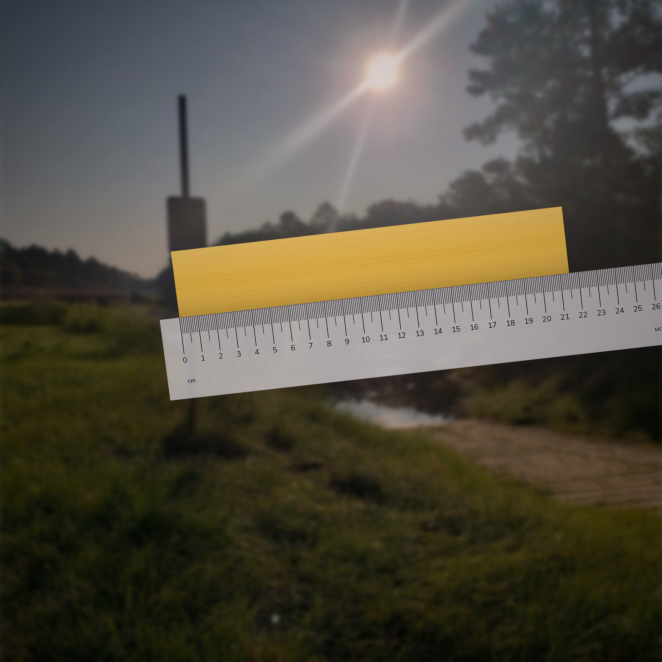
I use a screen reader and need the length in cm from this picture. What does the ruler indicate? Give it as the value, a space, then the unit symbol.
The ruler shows 21.5 cm
